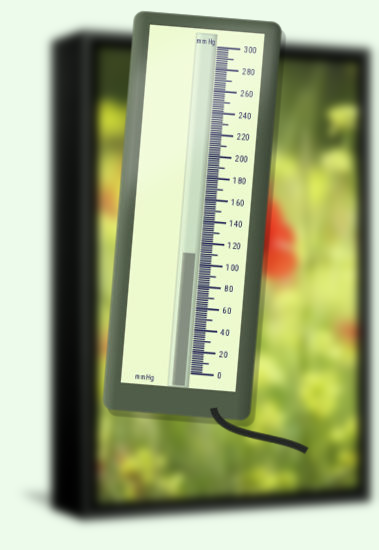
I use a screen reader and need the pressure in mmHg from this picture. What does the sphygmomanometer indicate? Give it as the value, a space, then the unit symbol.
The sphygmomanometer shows 110 mmHg
